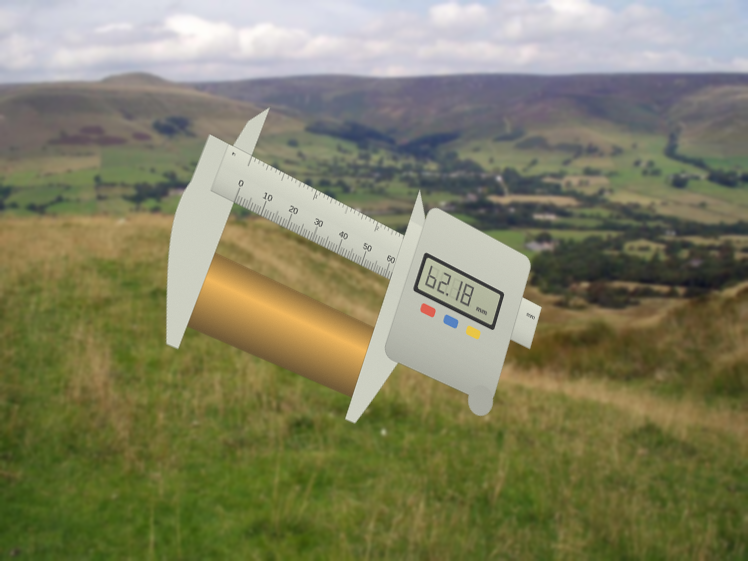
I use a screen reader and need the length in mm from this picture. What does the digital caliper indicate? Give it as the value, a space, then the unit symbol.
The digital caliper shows 62.18 mm
